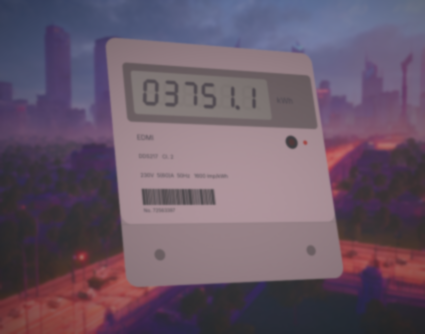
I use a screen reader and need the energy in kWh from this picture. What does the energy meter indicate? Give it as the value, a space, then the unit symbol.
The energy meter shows 3751.1 kWh
